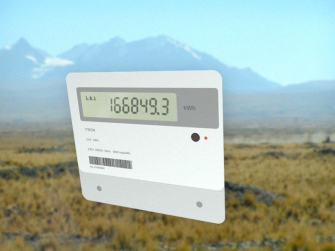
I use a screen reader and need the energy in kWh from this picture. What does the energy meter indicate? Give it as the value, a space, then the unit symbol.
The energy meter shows 166849.3 kWh
